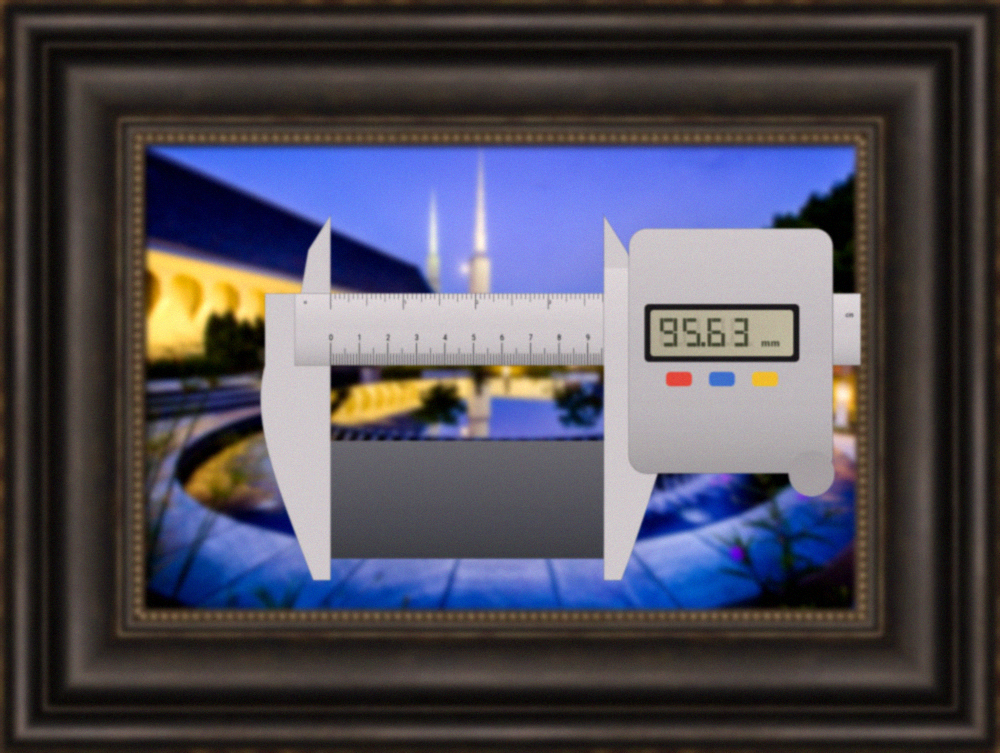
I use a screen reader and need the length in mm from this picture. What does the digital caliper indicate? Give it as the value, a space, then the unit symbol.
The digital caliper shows 95.63 mm
